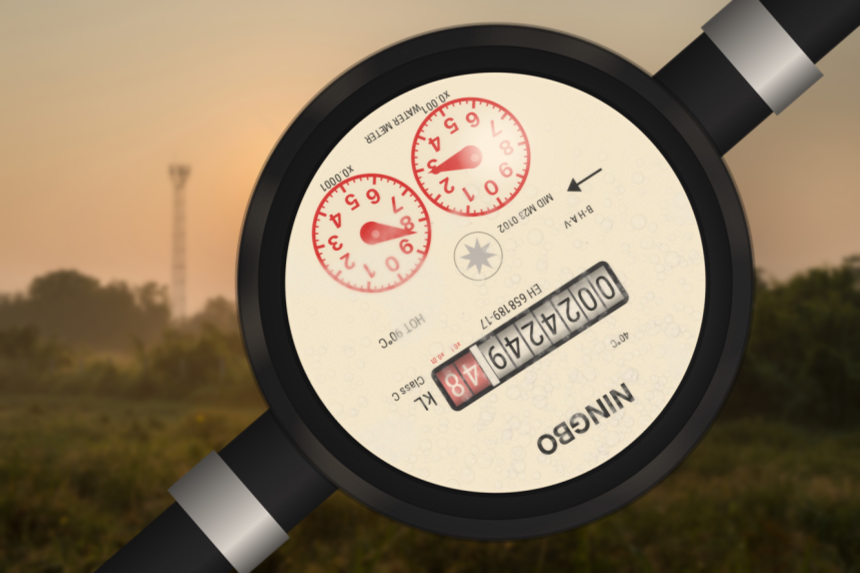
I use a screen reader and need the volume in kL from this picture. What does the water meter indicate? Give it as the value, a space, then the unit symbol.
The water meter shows 24249.4828 kL
